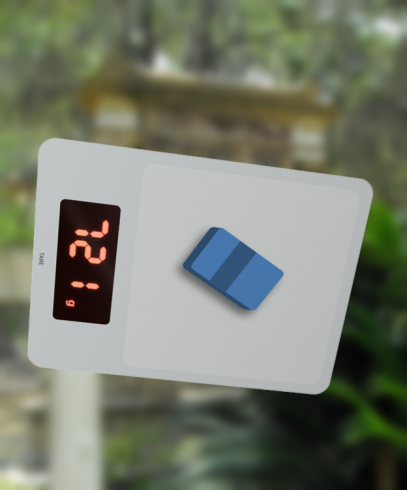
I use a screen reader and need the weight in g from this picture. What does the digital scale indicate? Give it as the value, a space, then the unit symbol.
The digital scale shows 721 g
